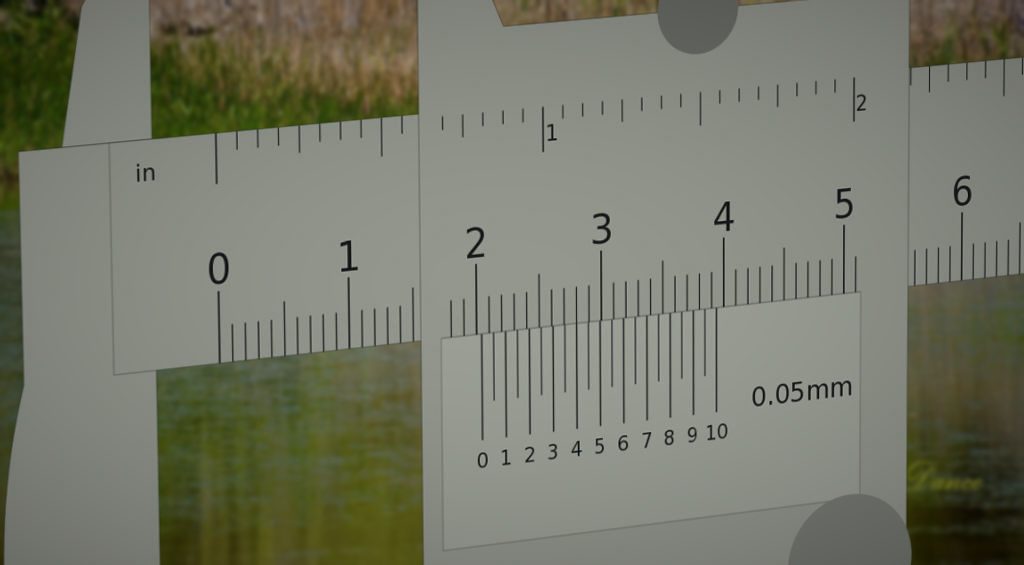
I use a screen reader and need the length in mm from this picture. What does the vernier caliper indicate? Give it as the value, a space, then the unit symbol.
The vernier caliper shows 20.4 mm
